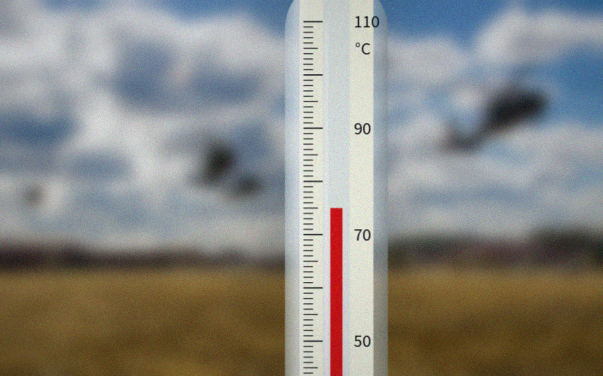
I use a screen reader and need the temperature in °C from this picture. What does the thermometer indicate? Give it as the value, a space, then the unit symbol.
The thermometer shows 75 °C
